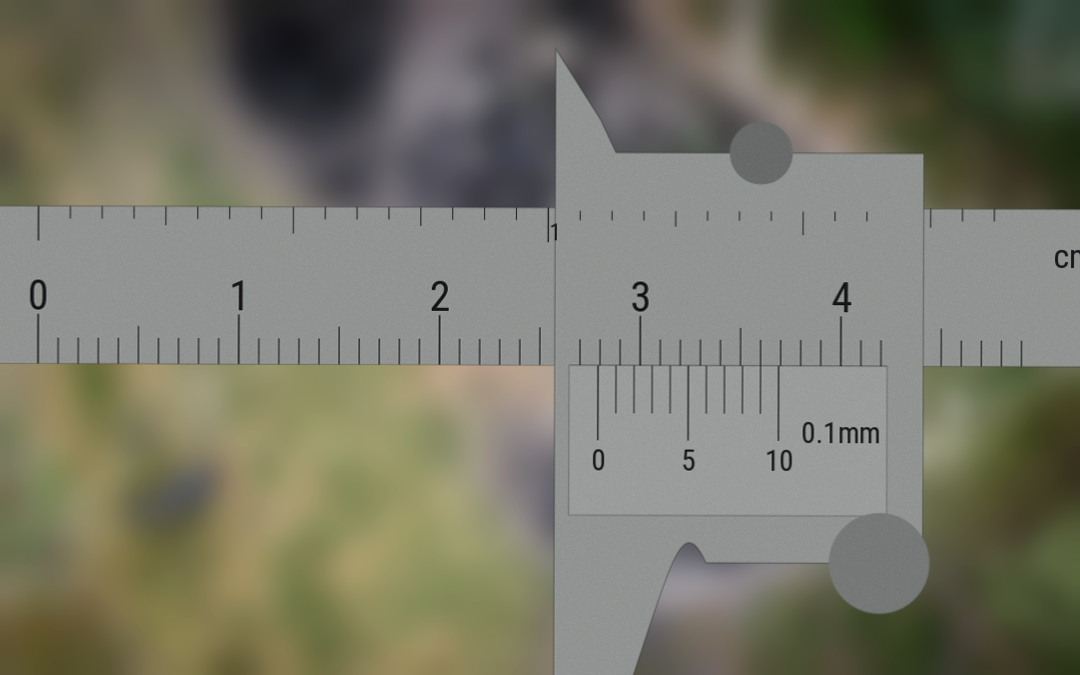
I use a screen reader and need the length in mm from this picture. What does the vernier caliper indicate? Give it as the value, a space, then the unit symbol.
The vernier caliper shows 27.9 mm
